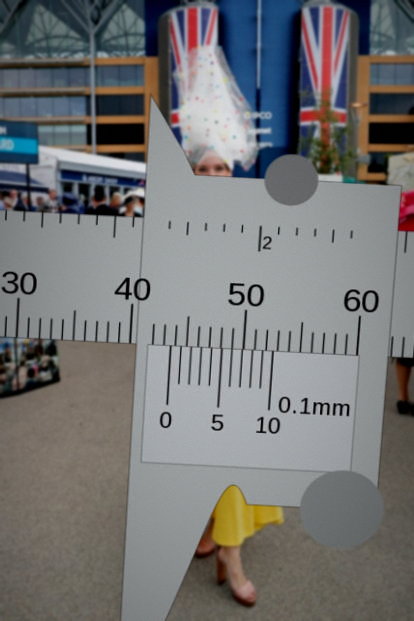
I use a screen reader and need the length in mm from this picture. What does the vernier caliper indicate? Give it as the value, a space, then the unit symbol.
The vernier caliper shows 43.6 mm
